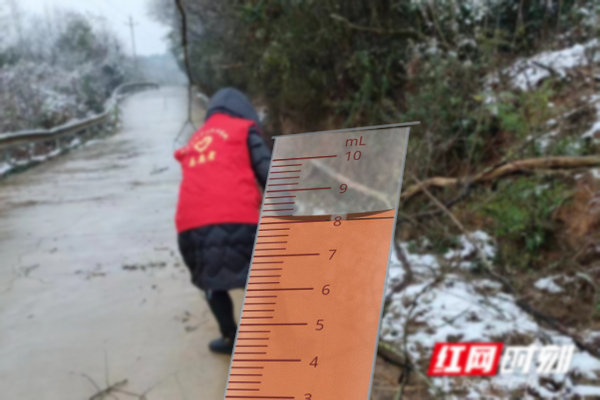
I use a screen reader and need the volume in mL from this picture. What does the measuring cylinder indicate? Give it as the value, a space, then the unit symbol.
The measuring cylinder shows 8 mL
